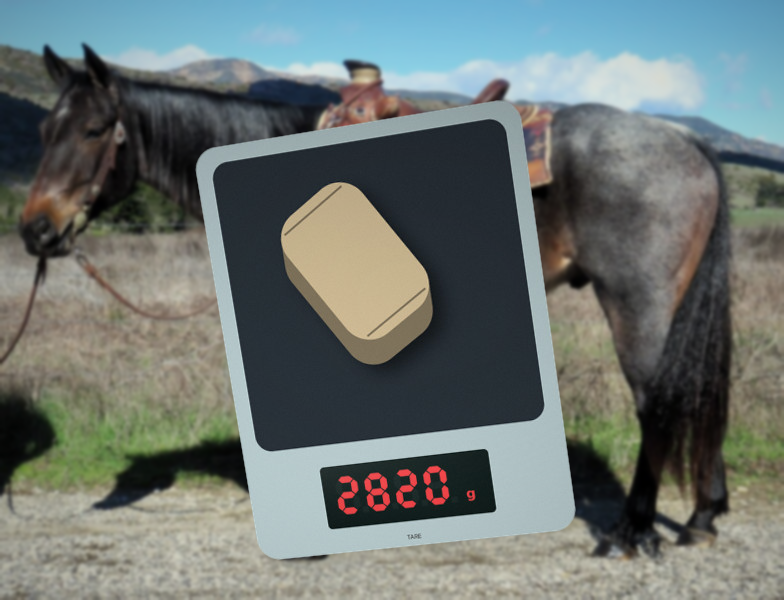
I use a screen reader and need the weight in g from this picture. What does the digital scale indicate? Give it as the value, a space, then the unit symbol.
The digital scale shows 2820 g
